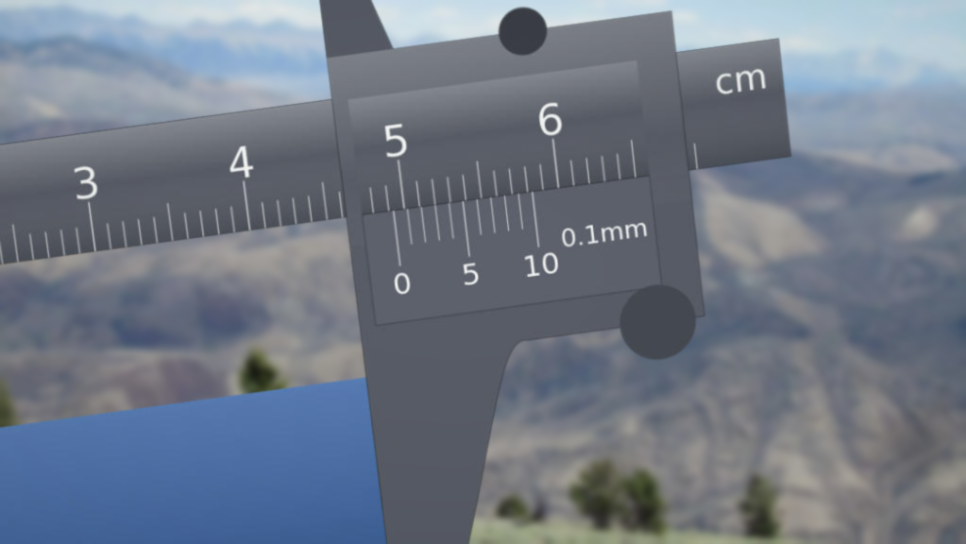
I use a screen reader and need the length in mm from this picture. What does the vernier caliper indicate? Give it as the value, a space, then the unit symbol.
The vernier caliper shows 49.3 mm
